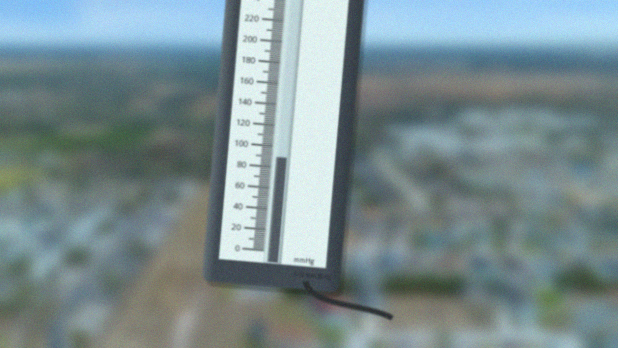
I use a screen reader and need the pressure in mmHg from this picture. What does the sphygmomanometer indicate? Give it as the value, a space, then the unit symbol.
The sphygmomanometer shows 90 mmHg
